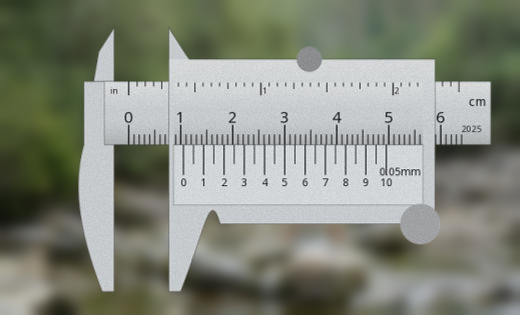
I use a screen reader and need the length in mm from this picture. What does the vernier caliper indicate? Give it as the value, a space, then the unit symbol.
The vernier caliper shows 10.5 mm
